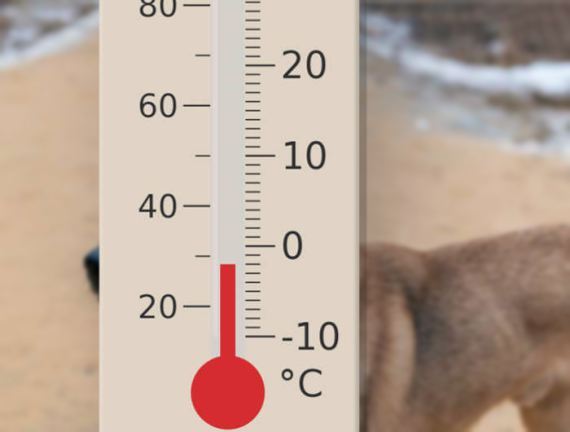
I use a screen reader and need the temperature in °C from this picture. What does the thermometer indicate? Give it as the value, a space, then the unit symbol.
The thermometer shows -2 °C
